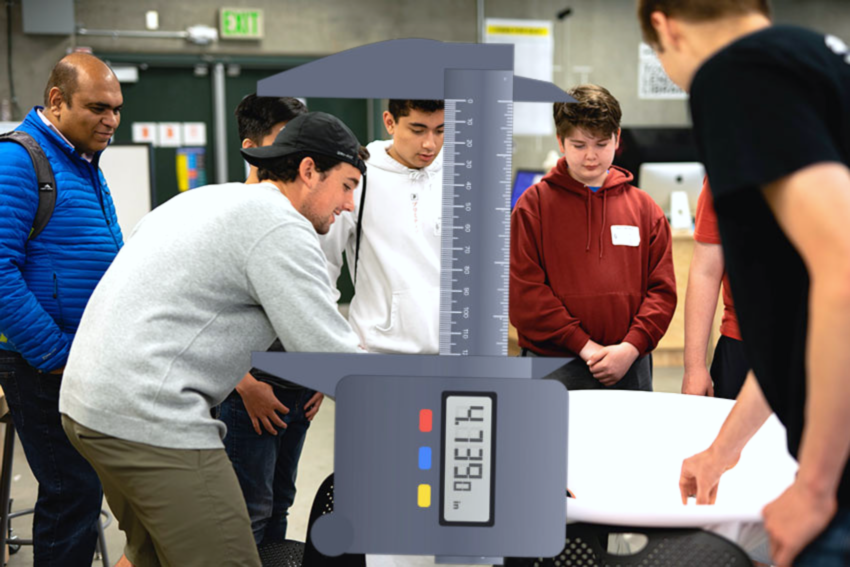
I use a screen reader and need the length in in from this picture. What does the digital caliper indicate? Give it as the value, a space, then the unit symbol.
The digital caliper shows 4.7390 in
